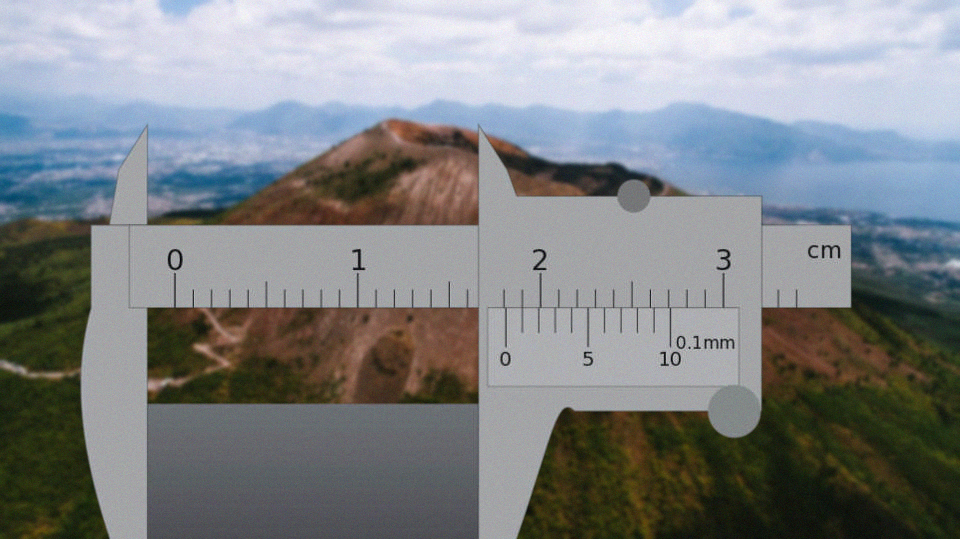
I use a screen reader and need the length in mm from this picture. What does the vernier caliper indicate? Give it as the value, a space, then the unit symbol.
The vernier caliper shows 18.1 mm
